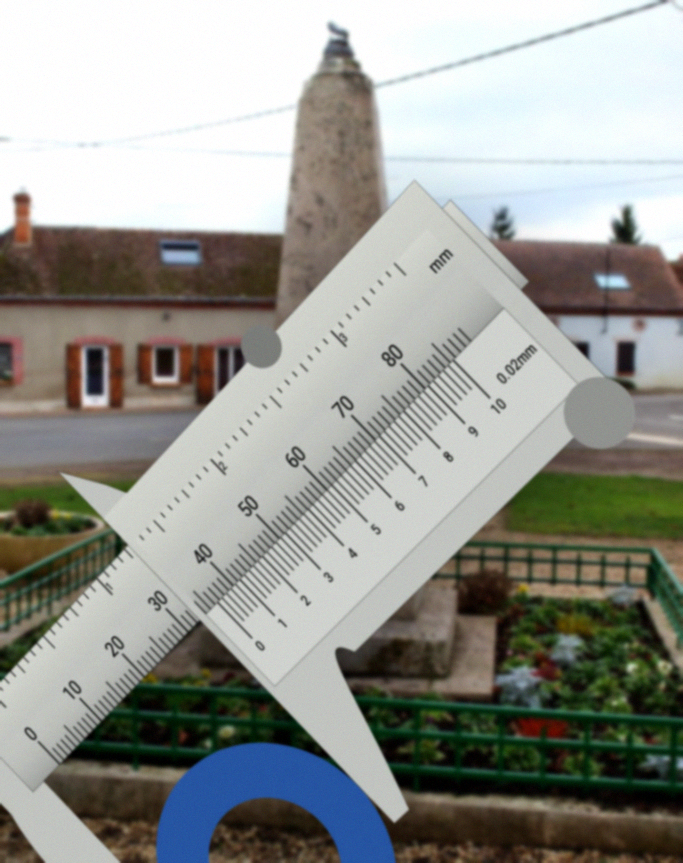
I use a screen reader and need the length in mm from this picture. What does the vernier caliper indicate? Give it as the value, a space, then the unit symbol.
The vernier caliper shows 36.5 mm
